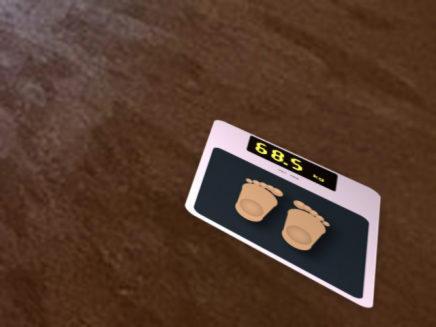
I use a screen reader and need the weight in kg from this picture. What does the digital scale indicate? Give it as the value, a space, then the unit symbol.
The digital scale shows 68.5 kg
